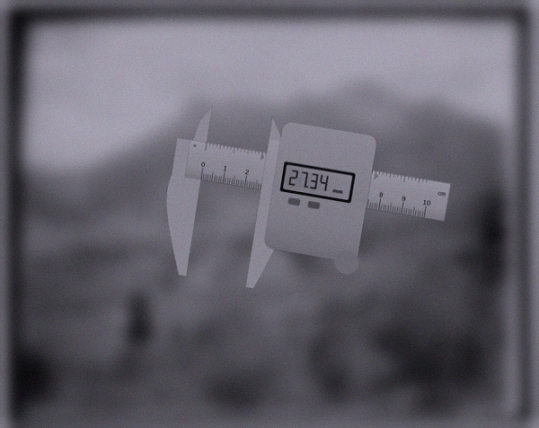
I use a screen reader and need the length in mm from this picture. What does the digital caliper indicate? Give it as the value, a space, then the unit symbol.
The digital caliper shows 27.34 mm
